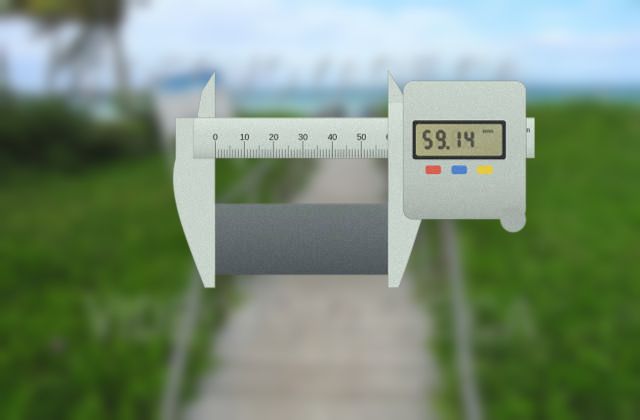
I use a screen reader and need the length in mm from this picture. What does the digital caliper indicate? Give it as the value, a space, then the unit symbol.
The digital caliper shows 59.14 mm
